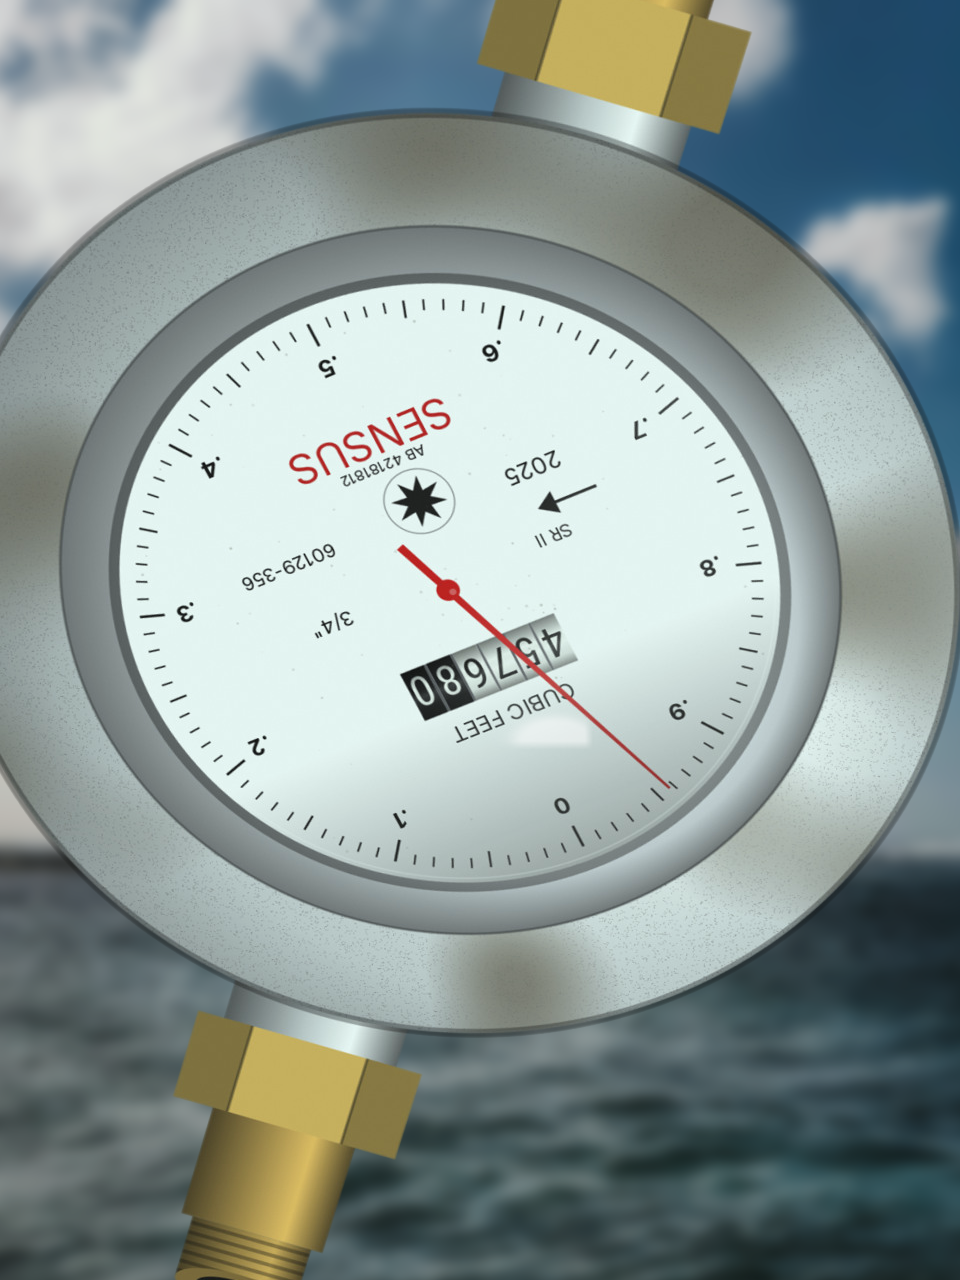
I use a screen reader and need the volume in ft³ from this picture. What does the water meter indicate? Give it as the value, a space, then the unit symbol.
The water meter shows 457679.94 ft³
